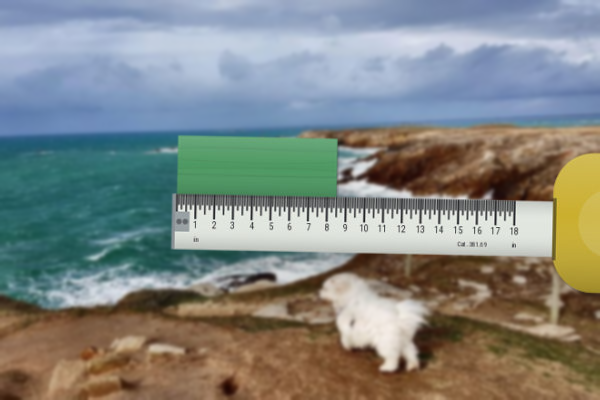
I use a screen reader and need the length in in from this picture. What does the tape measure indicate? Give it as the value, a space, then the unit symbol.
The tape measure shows 8.5 in
